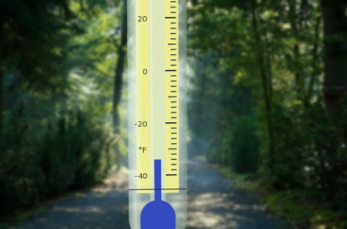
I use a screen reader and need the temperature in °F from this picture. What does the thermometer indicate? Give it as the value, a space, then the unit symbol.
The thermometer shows -34 °F
